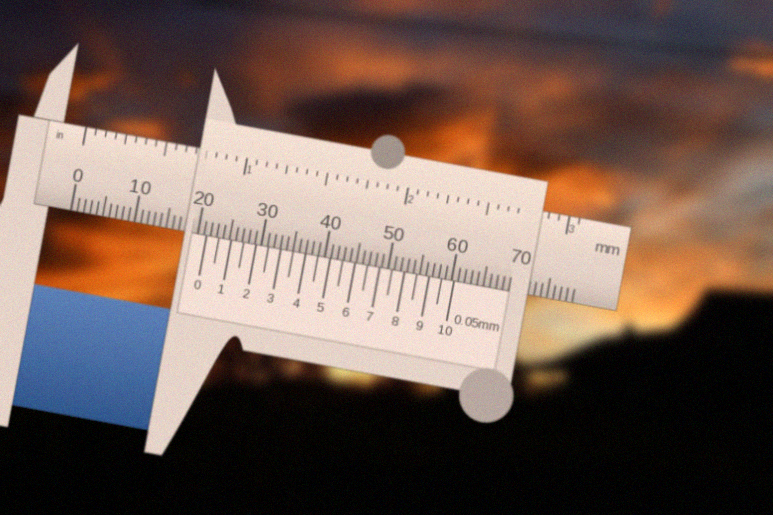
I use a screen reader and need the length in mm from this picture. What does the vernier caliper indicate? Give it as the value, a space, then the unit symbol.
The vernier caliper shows 21.4 mm
